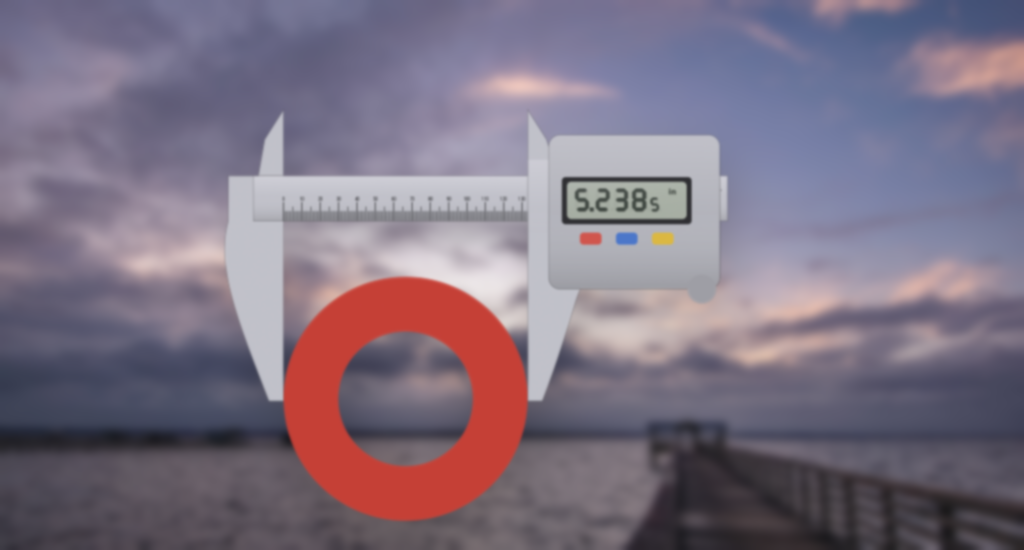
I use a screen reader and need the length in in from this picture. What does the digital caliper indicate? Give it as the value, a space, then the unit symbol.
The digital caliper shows 5.2385 in
